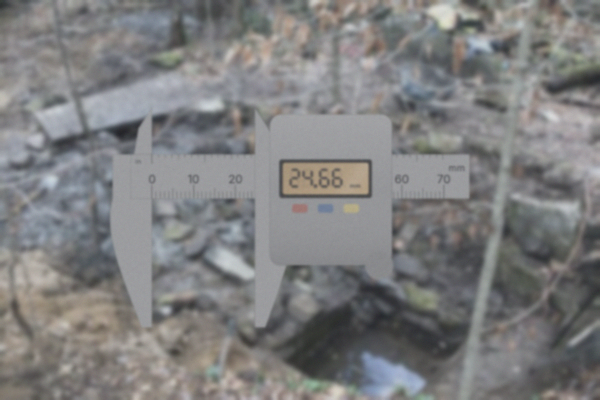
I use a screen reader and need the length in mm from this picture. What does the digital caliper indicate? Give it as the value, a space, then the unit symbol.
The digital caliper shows 24.66 mm
